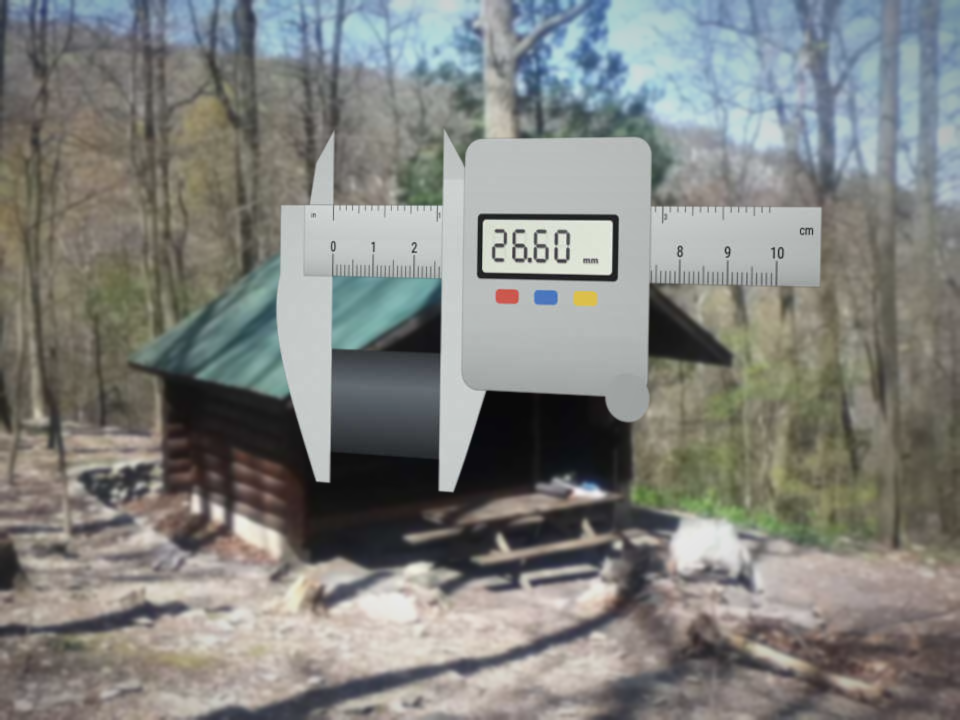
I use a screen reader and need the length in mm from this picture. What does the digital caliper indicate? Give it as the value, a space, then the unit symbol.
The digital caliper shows 26.60 mm
